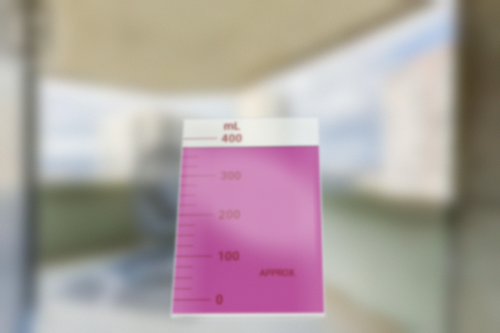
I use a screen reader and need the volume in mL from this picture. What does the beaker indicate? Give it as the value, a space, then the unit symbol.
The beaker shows 375 mL
